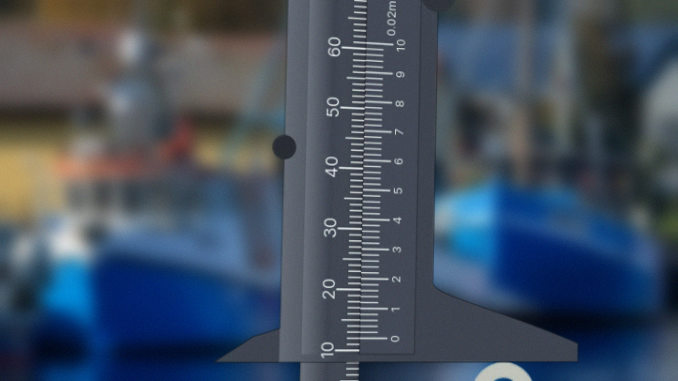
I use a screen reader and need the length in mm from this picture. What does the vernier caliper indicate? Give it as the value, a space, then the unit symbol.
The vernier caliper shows 12.0 mm
